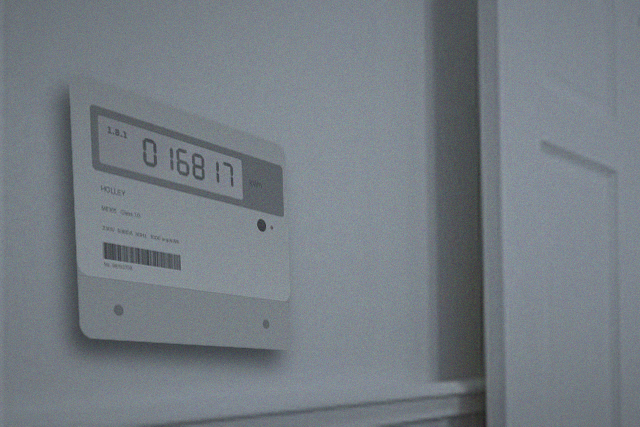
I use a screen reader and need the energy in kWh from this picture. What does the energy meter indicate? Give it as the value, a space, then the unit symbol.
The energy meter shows 16817 kWh
